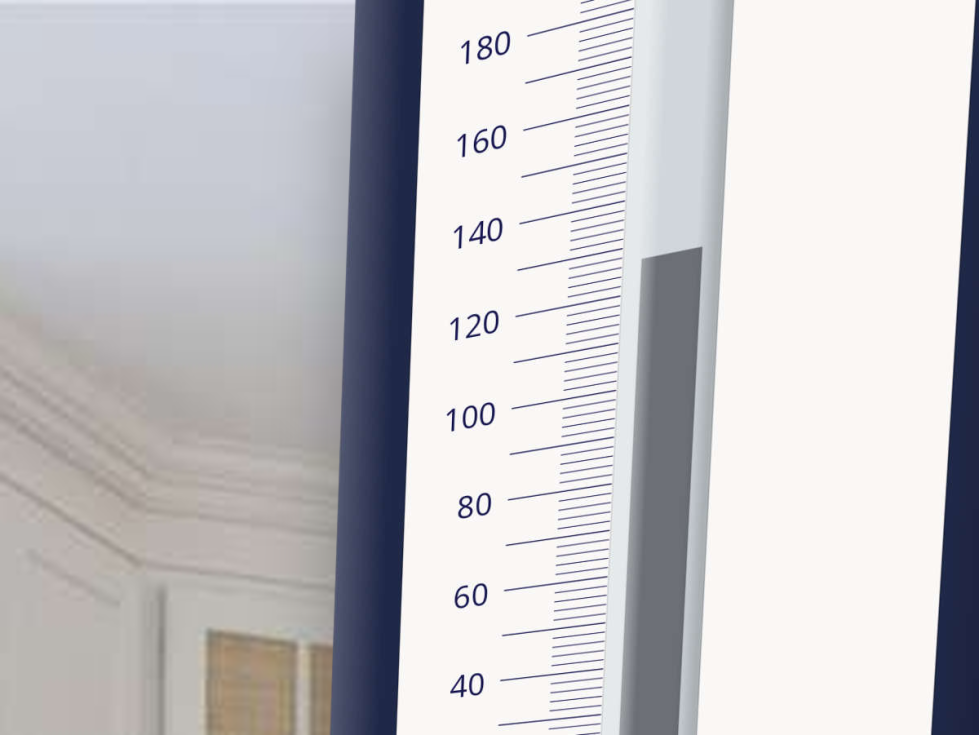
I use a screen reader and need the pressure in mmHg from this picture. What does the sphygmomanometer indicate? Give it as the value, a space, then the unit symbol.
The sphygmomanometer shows 127 mmHg
